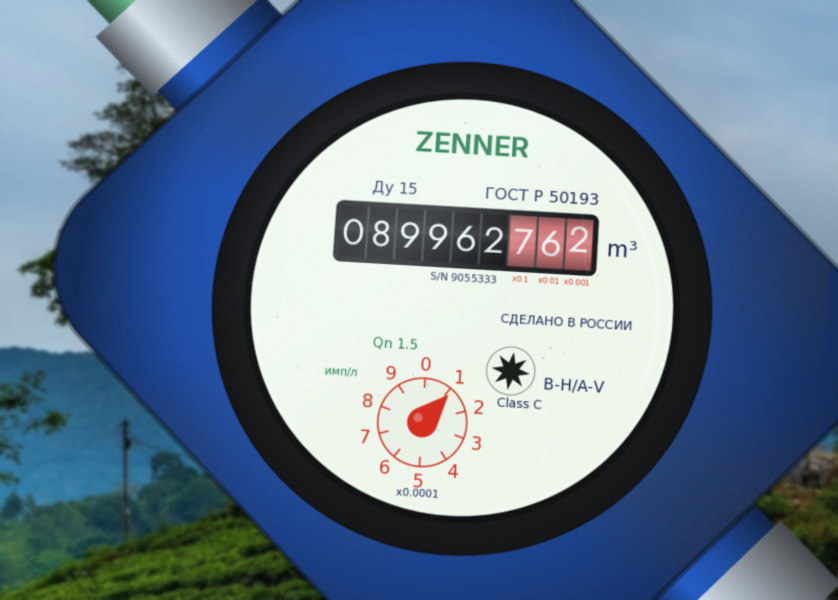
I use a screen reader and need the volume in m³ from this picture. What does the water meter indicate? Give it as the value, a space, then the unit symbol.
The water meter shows 89962.7621 m³
